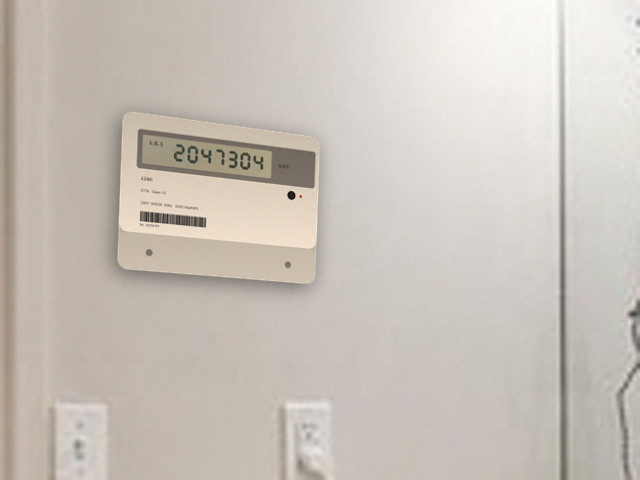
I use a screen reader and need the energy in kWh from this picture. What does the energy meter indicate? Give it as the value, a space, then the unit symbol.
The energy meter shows 2047304 kWh
